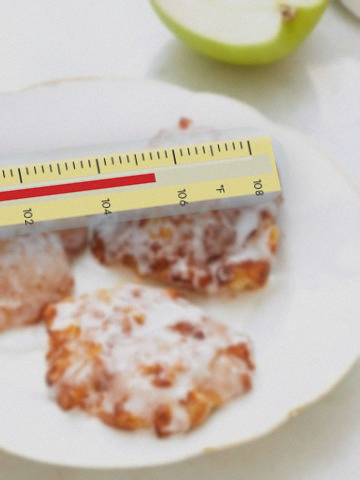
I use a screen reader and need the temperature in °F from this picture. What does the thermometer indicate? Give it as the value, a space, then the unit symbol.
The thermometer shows 105.4 °F
